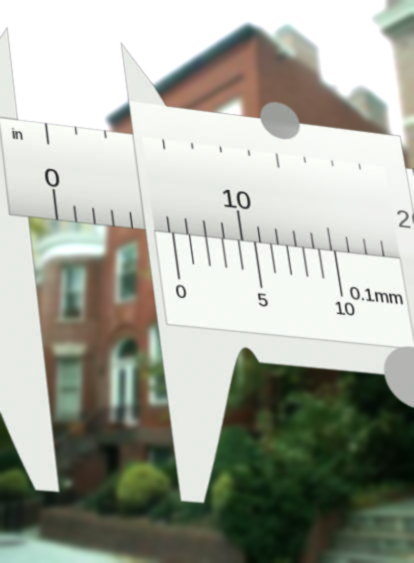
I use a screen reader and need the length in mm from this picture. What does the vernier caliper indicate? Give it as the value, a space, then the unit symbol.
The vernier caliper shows 6.2 mm
